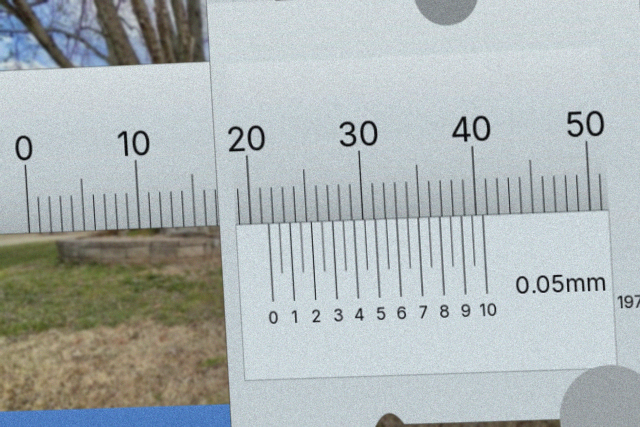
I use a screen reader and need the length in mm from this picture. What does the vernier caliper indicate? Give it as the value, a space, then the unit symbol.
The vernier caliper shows 21.6 mm
